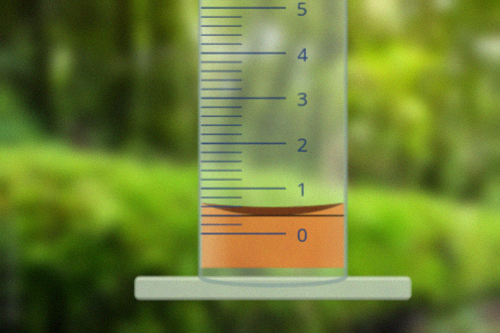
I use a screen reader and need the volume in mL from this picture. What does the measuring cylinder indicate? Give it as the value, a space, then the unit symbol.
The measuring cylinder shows 0.4 mL
